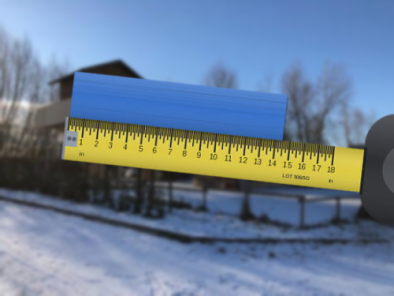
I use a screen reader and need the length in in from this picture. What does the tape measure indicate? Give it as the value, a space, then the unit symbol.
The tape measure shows 14.5 in
